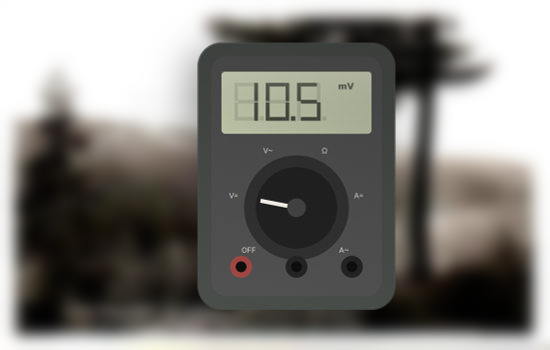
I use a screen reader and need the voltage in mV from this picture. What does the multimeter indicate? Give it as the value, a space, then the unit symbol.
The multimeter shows 10.5 mV
